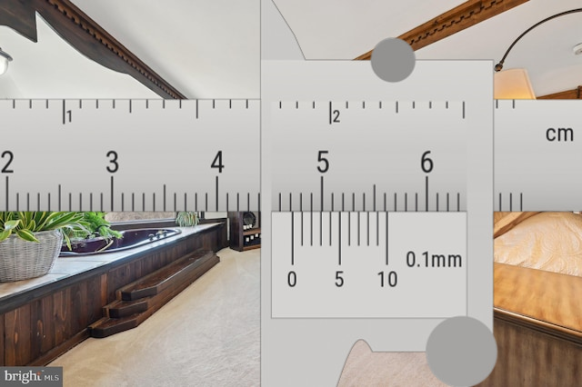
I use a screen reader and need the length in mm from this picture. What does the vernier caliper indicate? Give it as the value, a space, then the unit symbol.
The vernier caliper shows 47.2 mm
